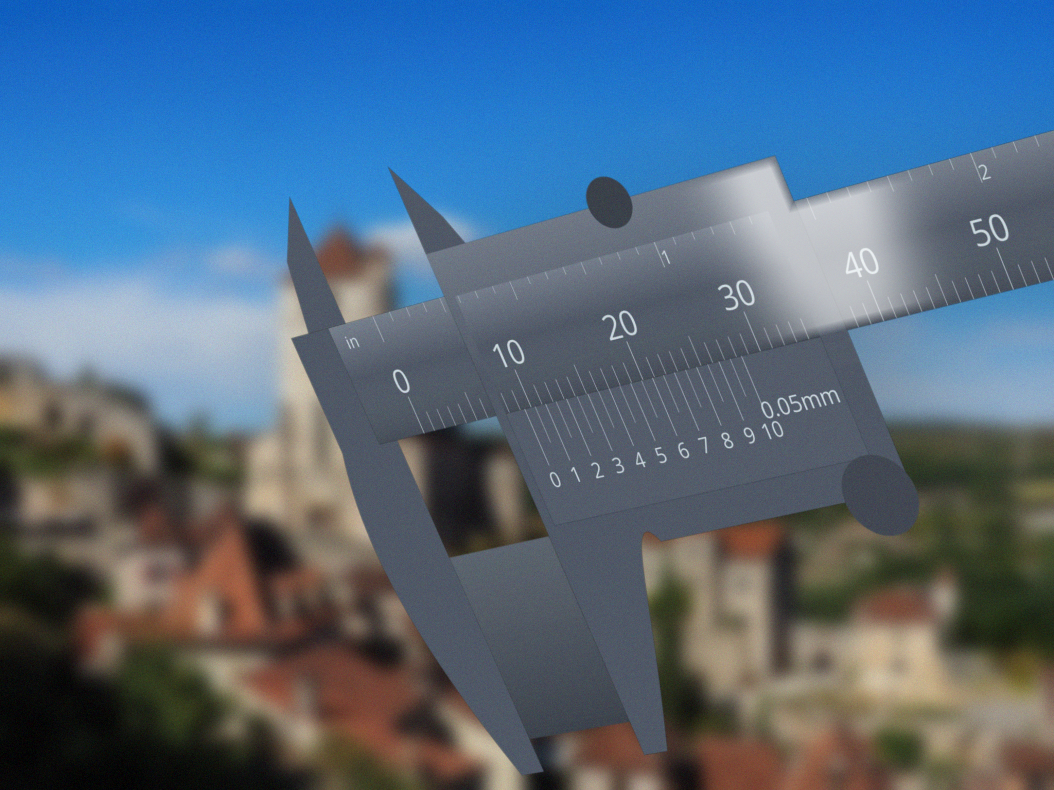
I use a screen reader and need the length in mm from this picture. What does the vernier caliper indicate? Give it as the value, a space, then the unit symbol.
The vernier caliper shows 9.4 mm
